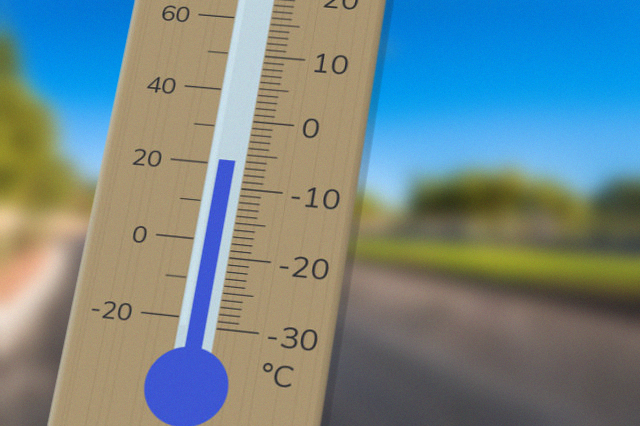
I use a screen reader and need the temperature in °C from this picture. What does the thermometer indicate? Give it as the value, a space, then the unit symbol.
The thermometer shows -6 °C
